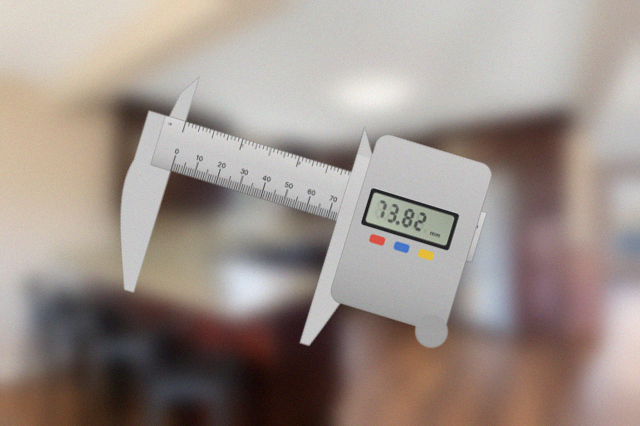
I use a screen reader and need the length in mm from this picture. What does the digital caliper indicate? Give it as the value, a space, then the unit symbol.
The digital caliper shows 73.82 mm
